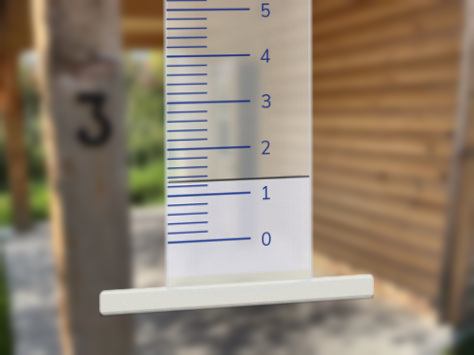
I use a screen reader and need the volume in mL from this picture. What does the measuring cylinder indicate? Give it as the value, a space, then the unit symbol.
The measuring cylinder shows 1.3 mL
